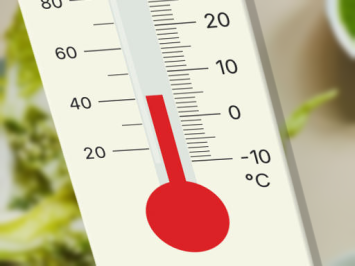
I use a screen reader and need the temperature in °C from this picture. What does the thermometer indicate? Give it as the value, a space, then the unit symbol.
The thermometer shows 5 °C
